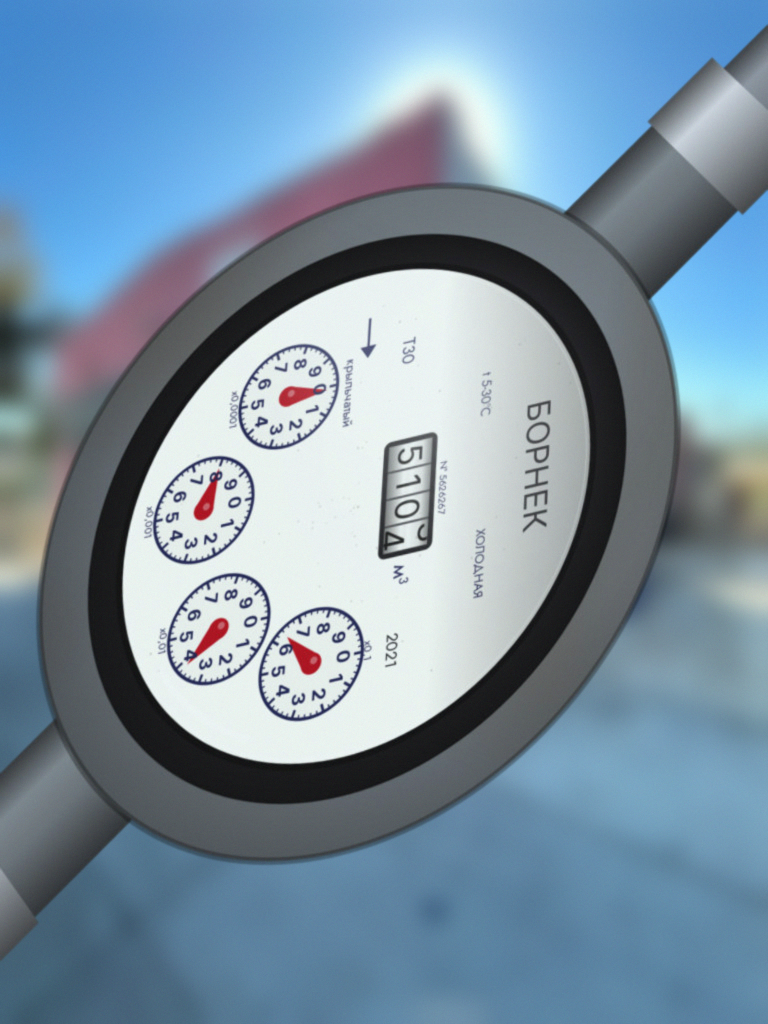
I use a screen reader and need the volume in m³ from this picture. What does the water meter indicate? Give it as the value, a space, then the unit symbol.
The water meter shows 5103.6380 m³
